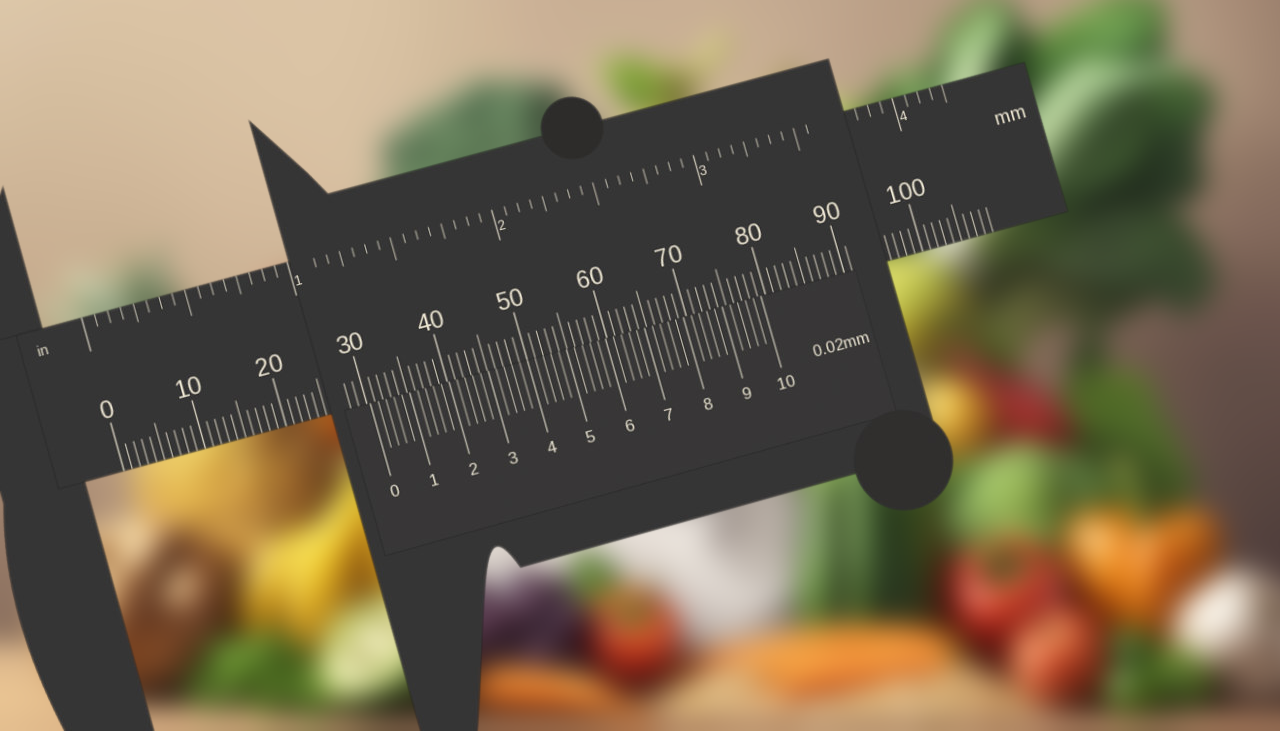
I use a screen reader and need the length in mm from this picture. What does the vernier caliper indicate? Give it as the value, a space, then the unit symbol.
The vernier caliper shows 30.4 mm
